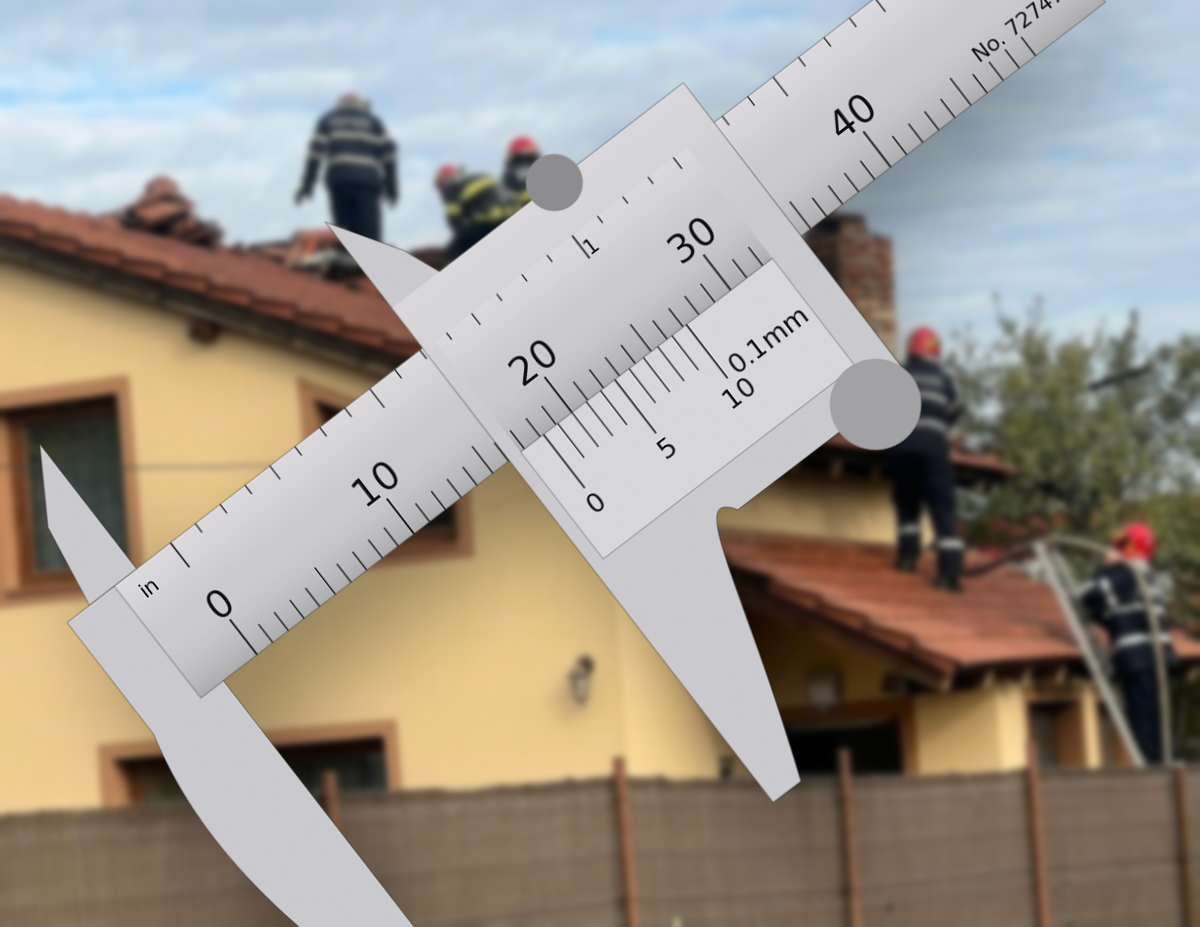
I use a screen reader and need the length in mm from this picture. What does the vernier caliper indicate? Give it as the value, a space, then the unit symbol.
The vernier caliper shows 18.2 mm
